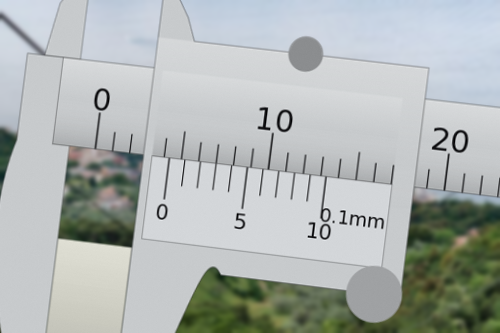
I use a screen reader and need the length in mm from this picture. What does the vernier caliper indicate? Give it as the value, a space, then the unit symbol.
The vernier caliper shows 4.3 mm
